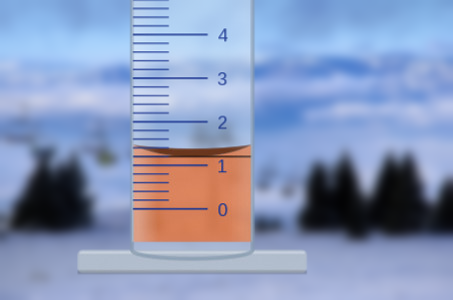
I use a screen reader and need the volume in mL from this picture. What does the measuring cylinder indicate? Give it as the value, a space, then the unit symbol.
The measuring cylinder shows 1.2 mL
